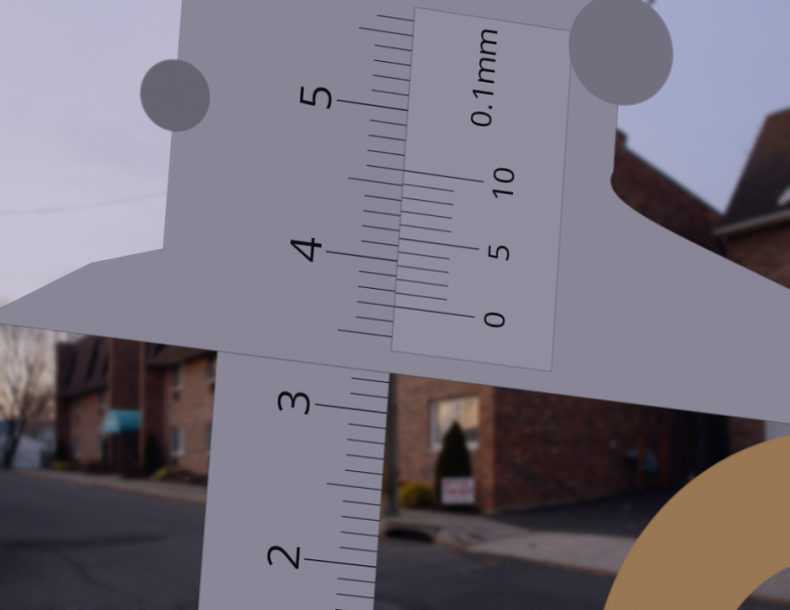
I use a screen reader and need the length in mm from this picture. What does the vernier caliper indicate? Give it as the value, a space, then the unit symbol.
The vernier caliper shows 37.0 mm
